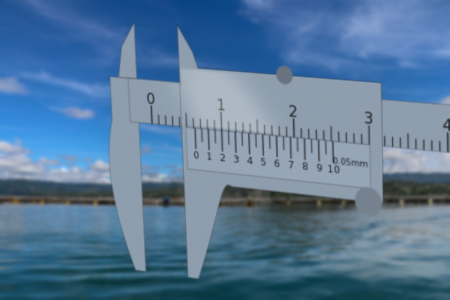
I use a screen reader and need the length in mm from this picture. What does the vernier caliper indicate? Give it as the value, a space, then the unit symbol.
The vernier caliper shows 6.2 mm
